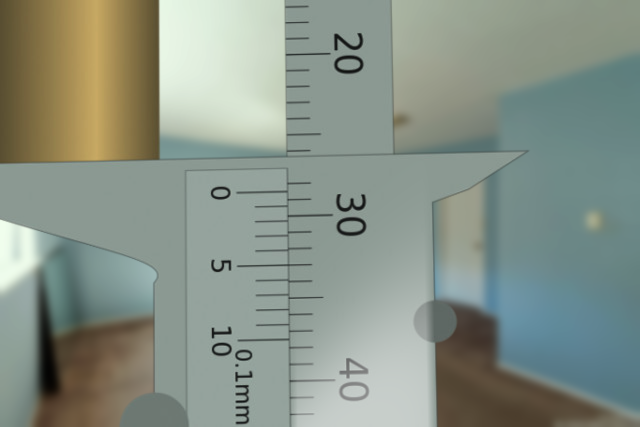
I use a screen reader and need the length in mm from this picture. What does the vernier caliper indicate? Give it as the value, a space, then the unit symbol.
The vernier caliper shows 28.5 mm
